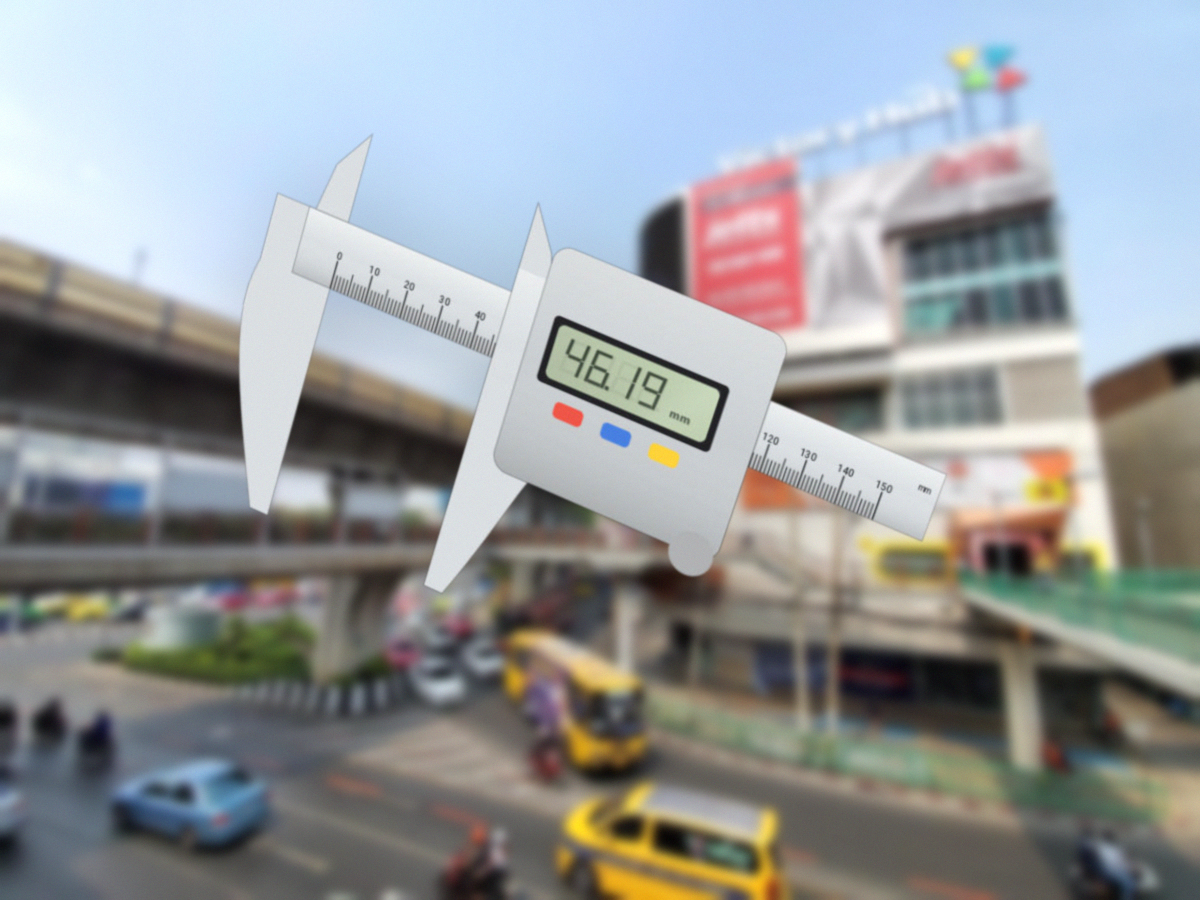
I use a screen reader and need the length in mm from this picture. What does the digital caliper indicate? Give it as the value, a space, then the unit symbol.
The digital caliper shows 46.19 mm
